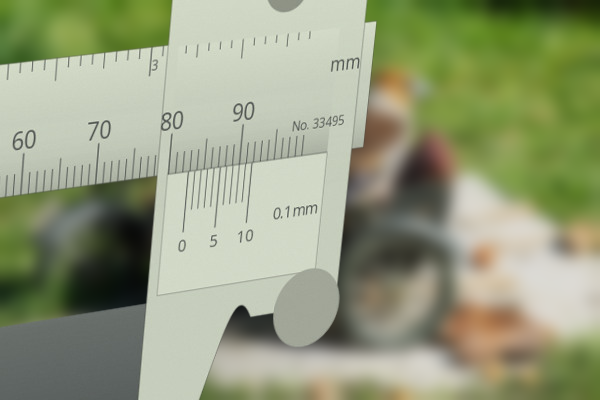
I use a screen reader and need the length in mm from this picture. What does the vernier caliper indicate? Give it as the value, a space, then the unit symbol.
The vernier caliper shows 82.8 mm
